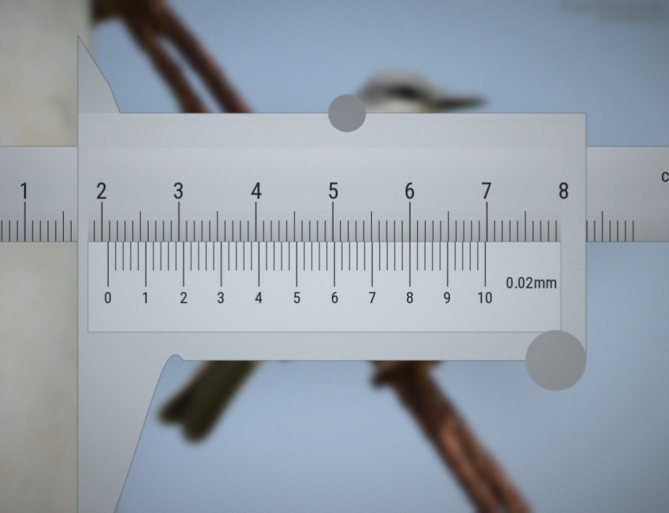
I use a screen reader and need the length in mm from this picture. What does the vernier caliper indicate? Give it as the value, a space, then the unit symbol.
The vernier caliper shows 20.8 mm
